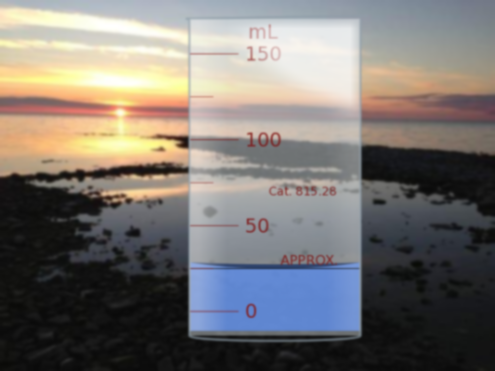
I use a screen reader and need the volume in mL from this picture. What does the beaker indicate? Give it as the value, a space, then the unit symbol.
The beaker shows 25 mL
